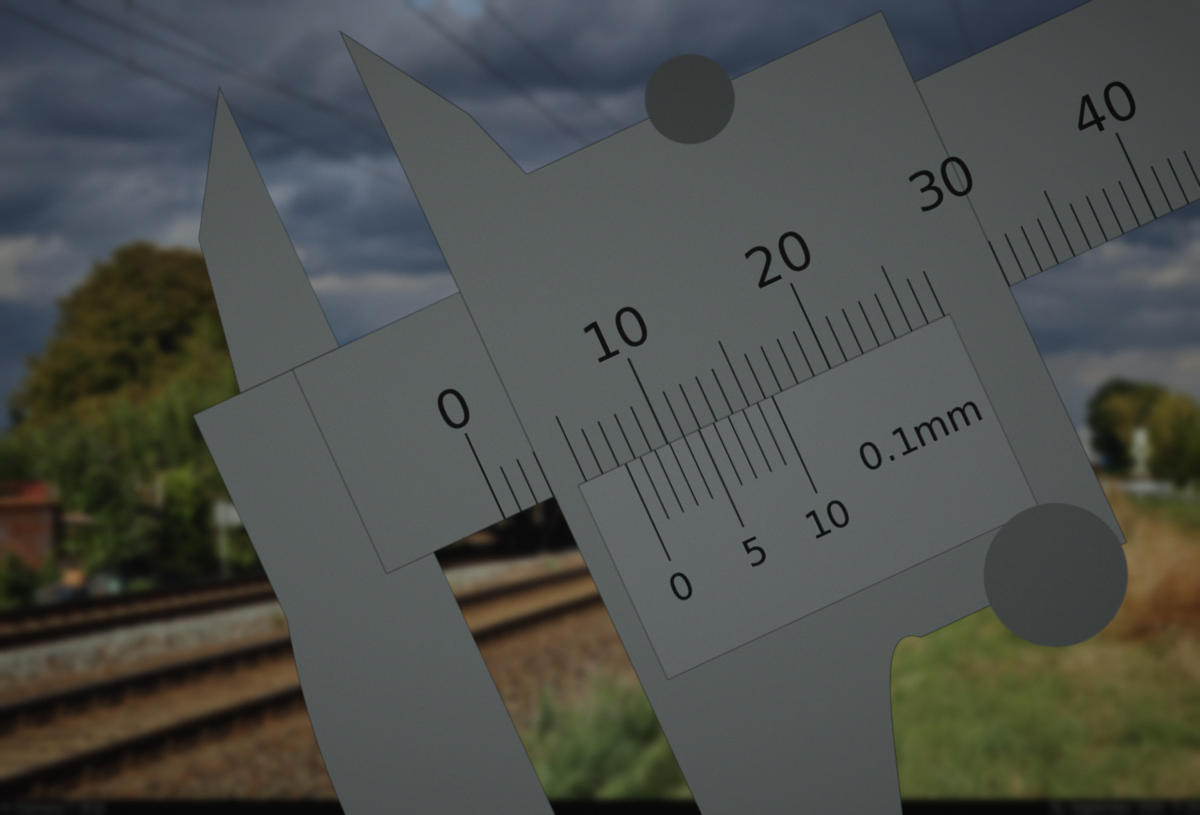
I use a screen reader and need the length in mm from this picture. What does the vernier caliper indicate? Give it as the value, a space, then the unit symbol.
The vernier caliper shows 7.4 mm
